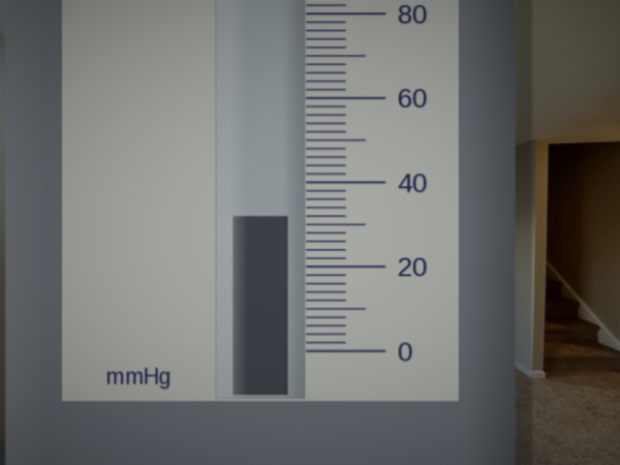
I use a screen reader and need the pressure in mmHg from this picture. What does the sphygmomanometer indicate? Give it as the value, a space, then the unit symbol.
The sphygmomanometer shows 32 mmHg
